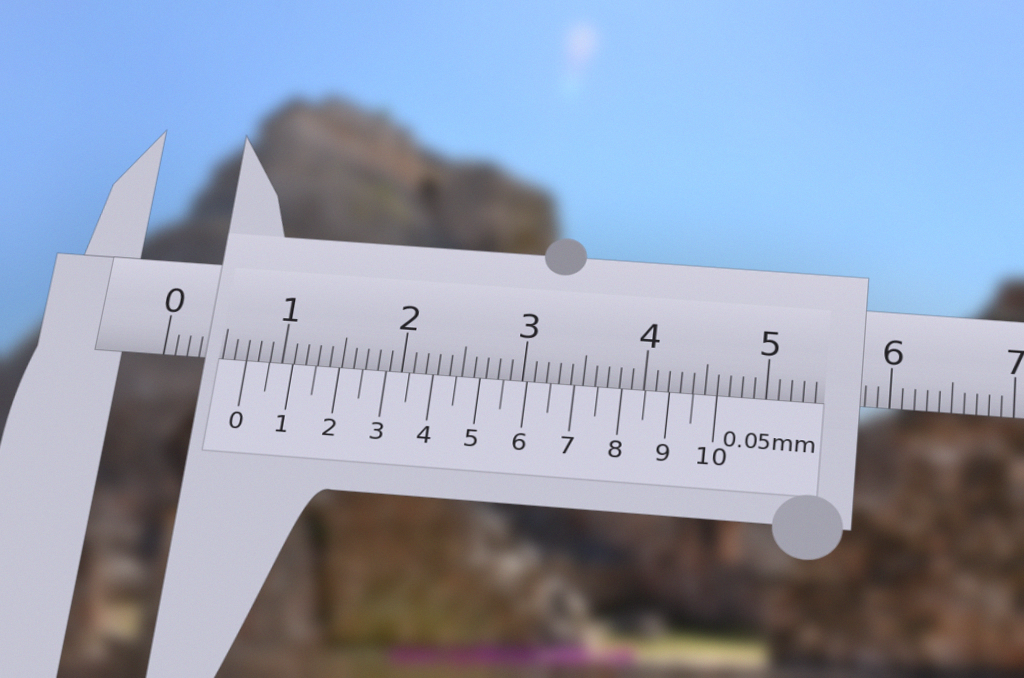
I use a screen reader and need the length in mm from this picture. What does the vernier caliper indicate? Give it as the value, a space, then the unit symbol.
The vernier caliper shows 7.0 mm
